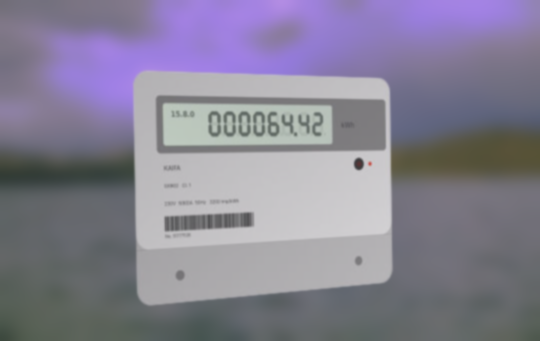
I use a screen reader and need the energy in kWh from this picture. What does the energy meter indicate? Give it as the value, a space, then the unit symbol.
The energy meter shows 64.42 kWh
